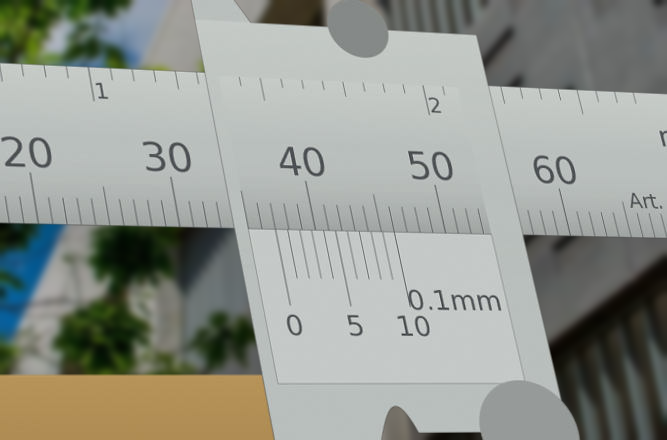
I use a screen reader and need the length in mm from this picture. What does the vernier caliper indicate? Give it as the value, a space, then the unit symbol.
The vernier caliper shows 37.0 mm
